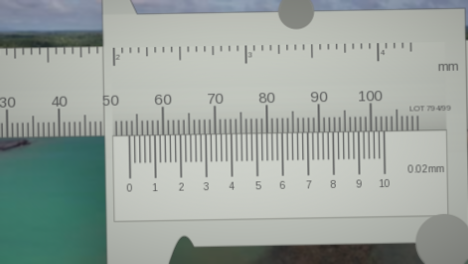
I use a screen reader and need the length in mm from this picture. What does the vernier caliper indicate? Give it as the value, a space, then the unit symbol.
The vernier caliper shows 53.5 mm
